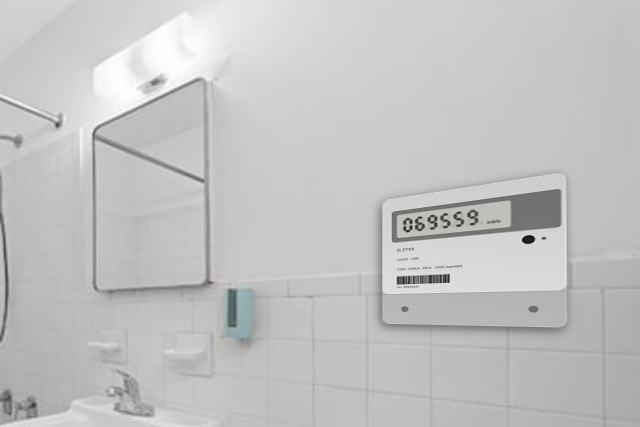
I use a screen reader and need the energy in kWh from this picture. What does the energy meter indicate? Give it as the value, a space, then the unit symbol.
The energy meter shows 69559 kWh
